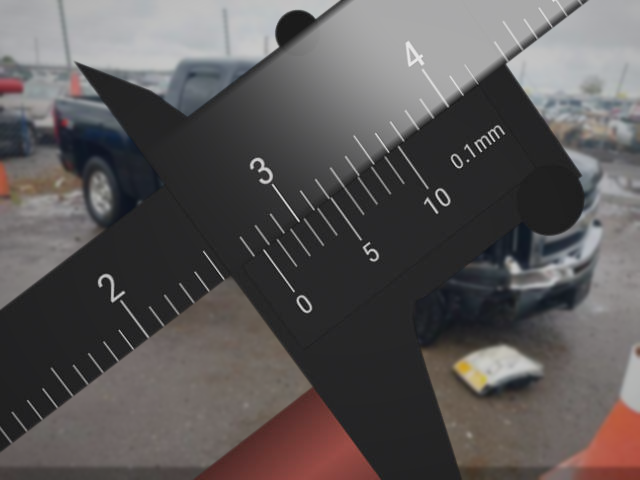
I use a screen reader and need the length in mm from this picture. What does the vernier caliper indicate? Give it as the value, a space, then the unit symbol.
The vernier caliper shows 27.6 mm
